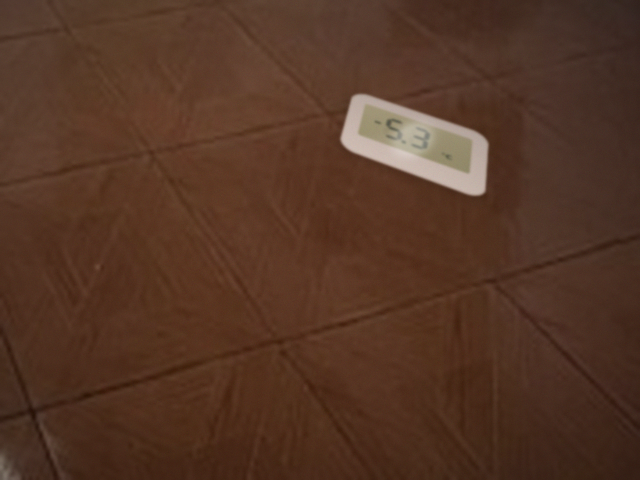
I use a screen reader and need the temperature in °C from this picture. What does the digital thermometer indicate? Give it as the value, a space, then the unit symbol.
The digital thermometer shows -5.3 °C
